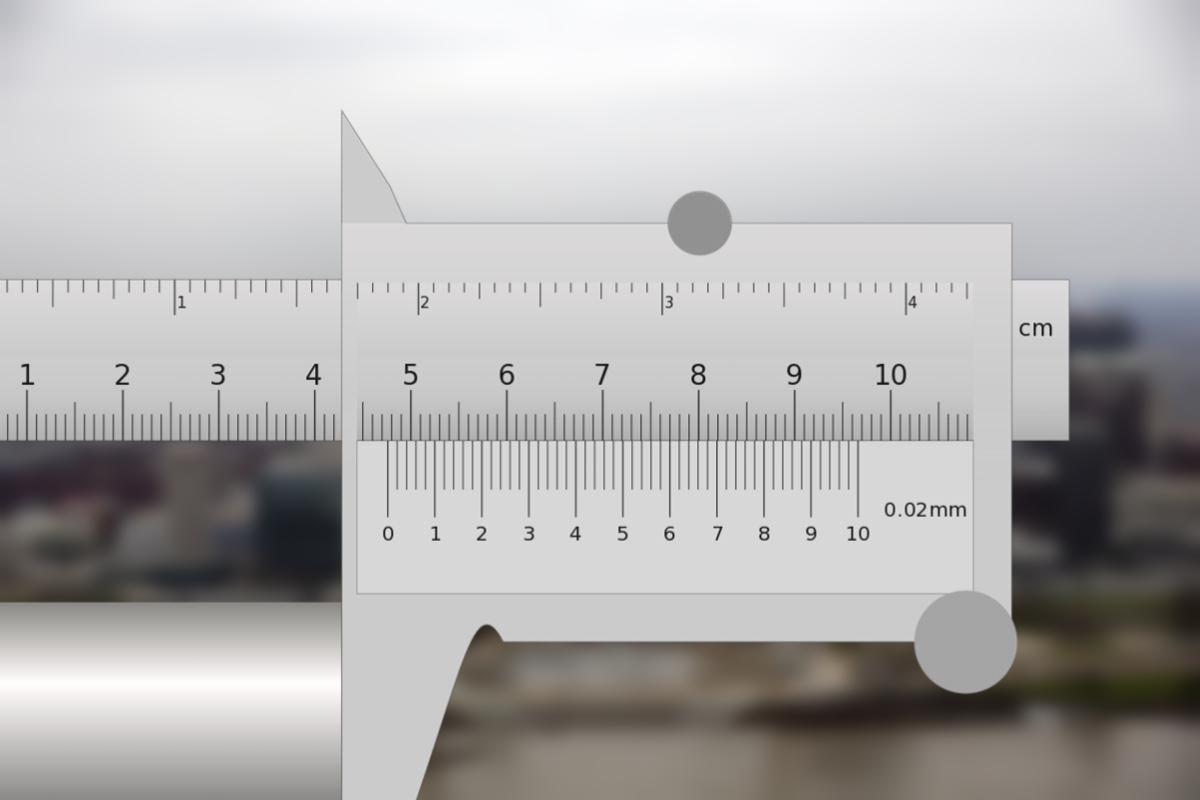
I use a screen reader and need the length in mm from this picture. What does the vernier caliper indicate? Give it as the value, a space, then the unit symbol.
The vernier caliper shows 47.6 mm
